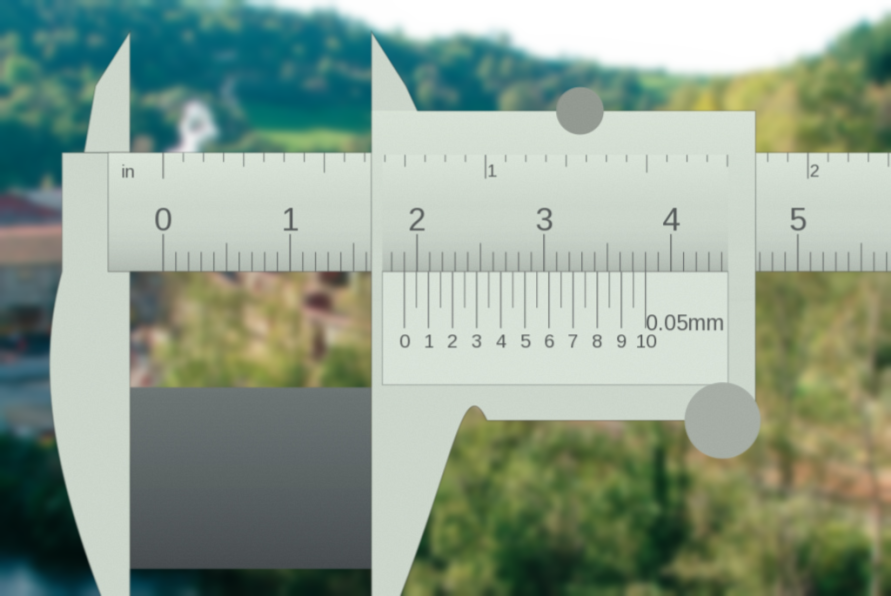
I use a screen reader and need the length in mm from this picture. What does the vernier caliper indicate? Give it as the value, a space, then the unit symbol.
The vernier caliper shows 19.0 mm
